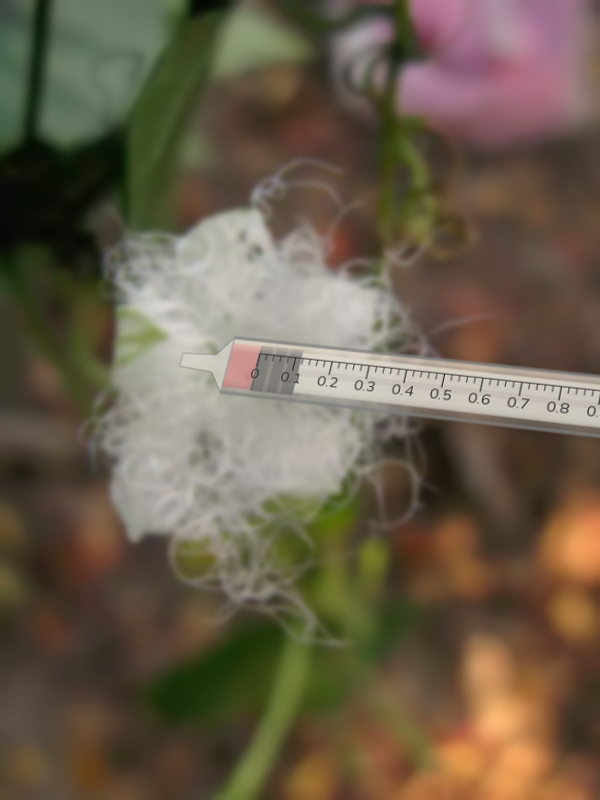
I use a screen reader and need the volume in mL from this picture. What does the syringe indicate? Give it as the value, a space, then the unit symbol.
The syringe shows 0 mL
